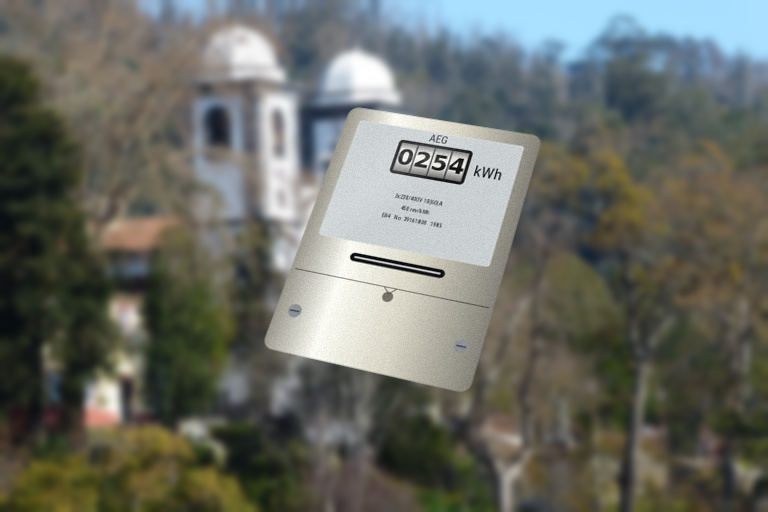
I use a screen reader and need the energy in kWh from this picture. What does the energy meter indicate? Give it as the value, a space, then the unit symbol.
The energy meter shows 254 kWh
